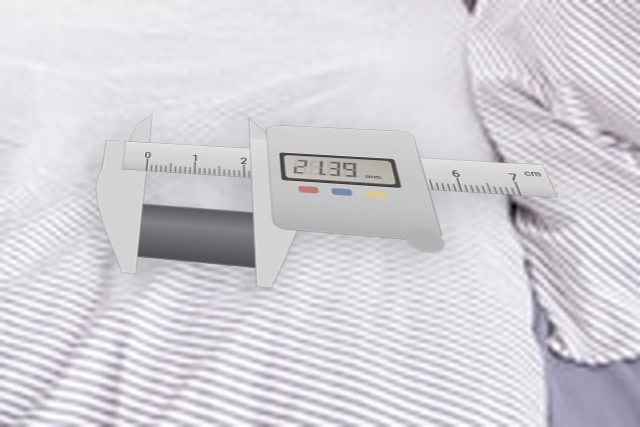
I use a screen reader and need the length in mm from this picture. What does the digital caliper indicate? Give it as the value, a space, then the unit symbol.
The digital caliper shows 21.39 mm
